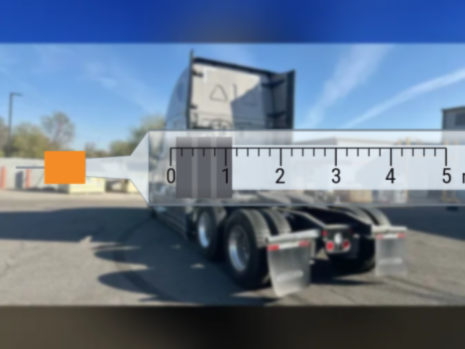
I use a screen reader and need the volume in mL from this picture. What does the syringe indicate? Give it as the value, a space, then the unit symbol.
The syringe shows 0.1 mL
